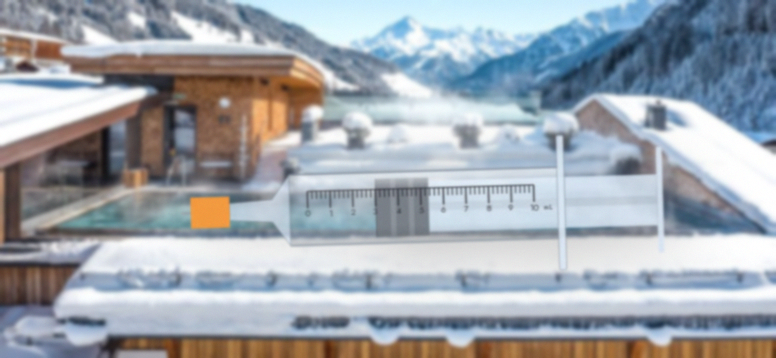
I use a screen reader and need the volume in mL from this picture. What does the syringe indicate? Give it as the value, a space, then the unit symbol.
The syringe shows 3 mL
